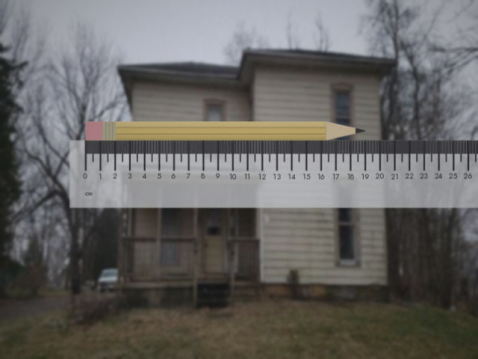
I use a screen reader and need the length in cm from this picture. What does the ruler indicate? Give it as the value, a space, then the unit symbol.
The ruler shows 19 cm
